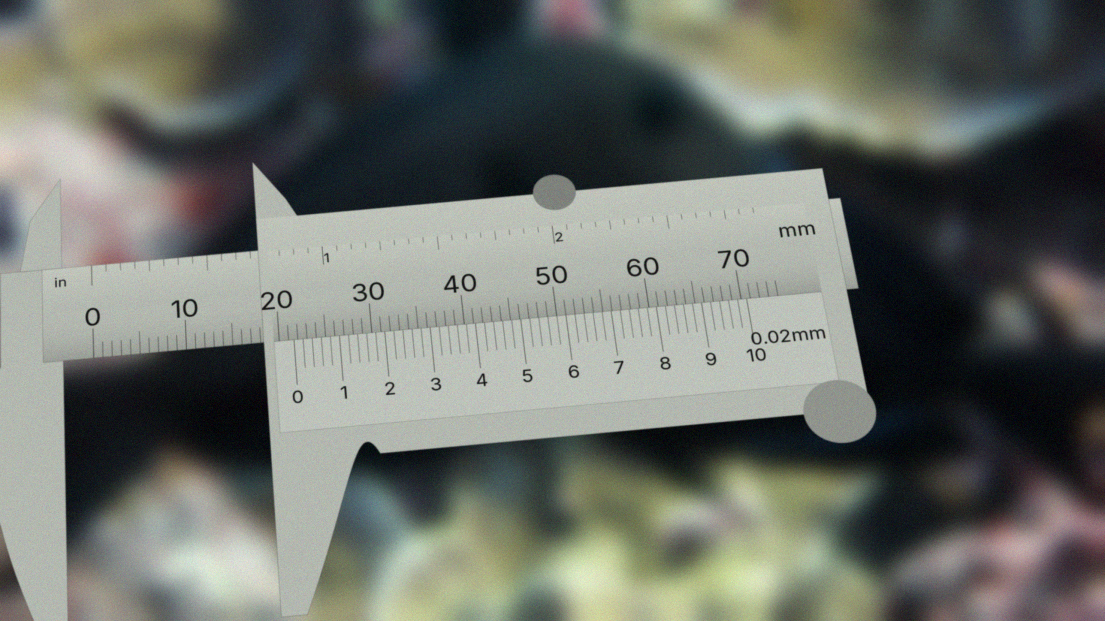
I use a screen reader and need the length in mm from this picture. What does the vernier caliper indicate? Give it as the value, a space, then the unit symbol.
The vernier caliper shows 21.6 mm
